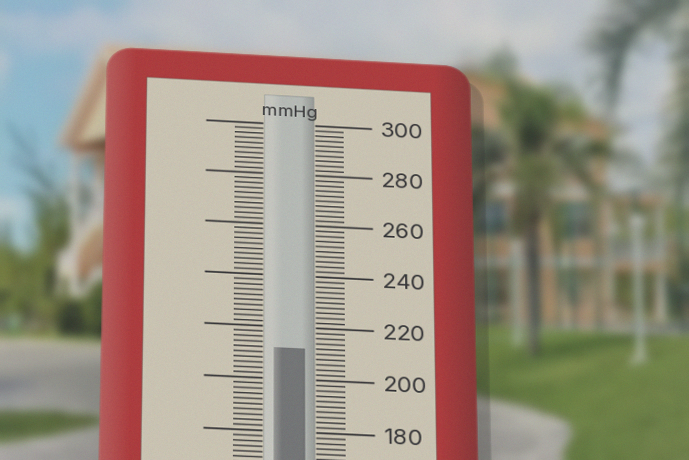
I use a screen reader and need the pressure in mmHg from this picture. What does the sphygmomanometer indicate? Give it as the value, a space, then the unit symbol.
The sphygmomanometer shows 212 mmHg
